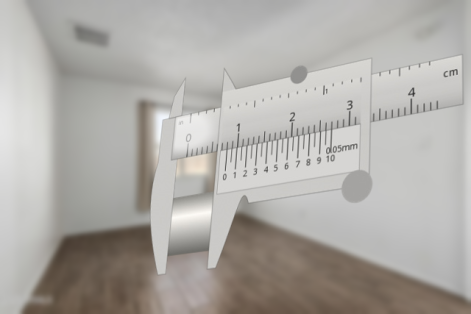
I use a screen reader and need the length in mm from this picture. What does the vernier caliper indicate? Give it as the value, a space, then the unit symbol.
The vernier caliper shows 8.0 mm
